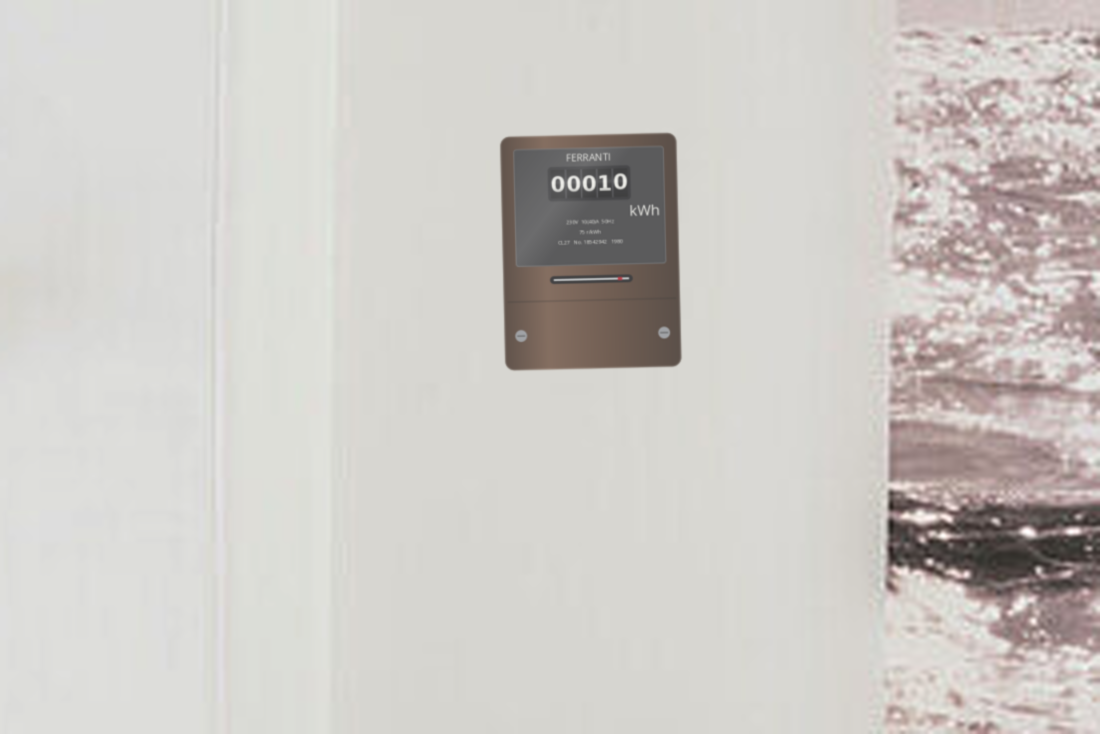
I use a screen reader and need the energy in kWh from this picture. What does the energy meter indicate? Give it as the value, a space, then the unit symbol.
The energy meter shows 10 kWh
